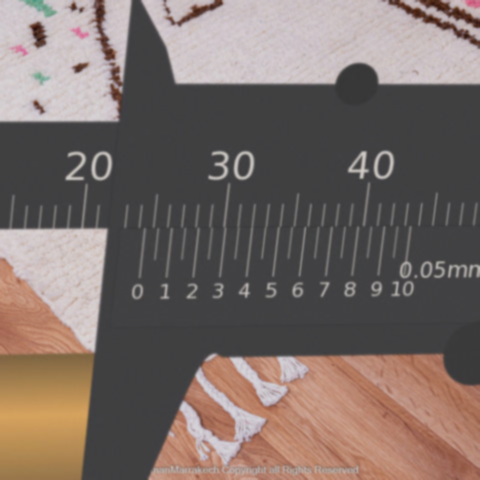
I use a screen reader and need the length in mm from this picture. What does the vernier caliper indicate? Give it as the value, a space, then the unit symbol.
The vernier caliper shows 24.4 mm
